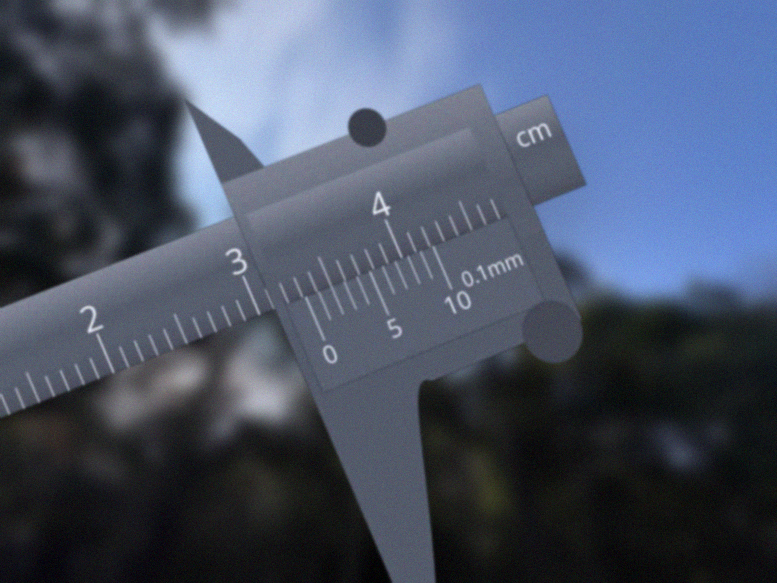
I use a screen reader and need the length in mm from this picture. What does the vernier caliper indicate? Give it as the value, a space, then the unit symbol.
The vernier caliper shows 33.2 mm
